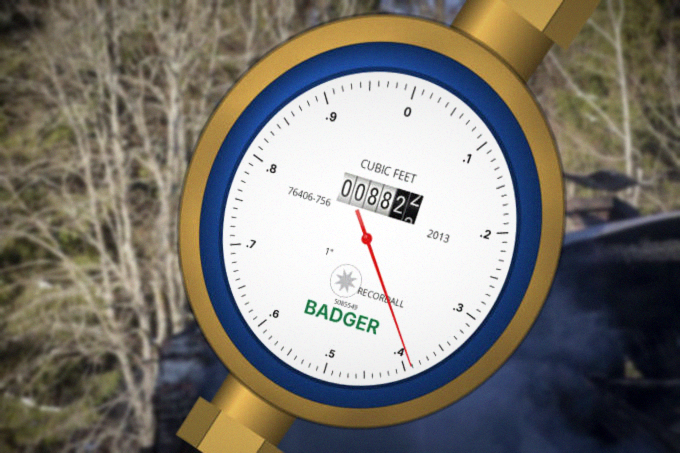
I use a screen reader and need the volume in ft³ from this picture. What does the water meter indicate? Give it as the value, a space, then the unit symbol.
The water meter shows 8822.39 ft³
